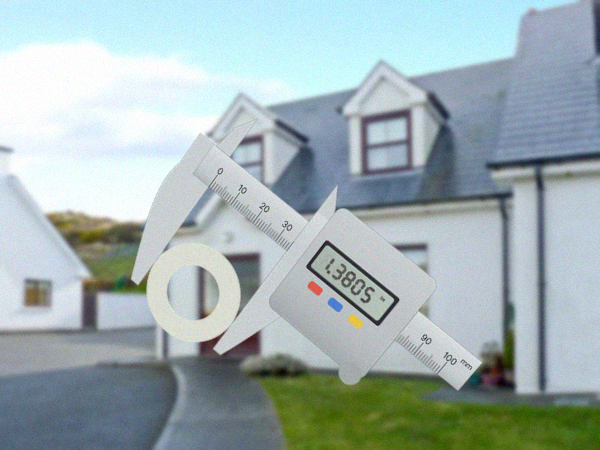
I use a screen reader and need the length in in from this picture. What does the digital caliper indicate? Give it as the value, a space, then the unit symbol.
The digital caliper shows 1.3805 in
